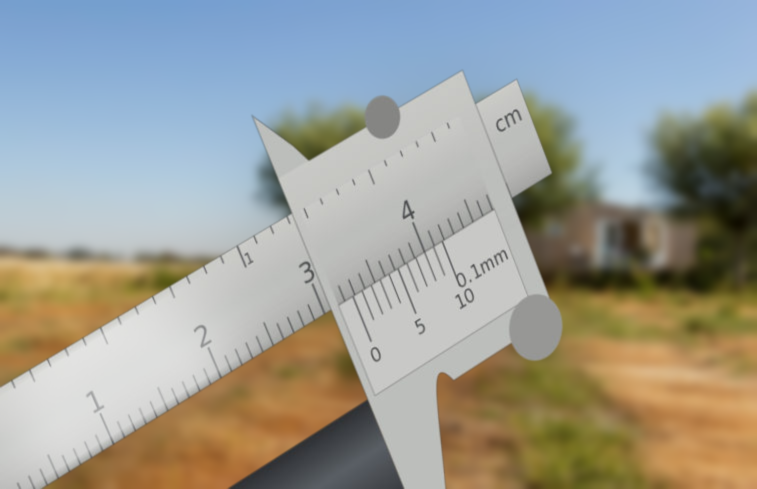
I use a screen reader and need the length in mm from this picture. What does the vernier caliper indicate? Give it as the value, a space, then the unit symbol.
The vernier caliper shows 32.8 mm
